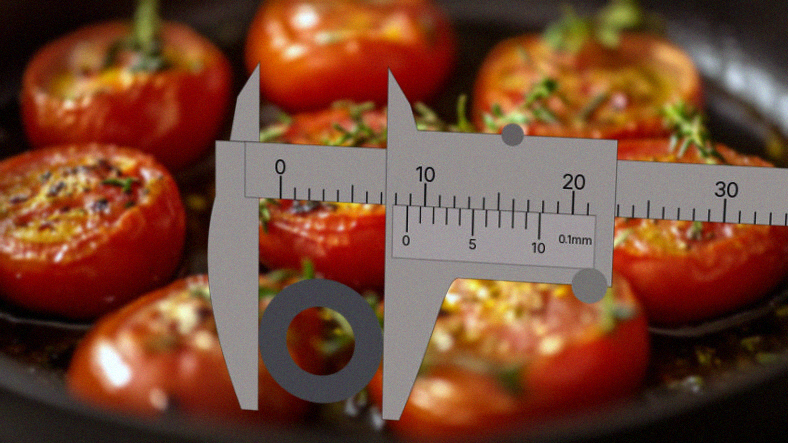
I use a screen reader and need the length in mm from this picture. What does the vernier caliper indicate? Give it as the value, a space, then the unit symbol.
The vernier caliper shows 8.8 mm
